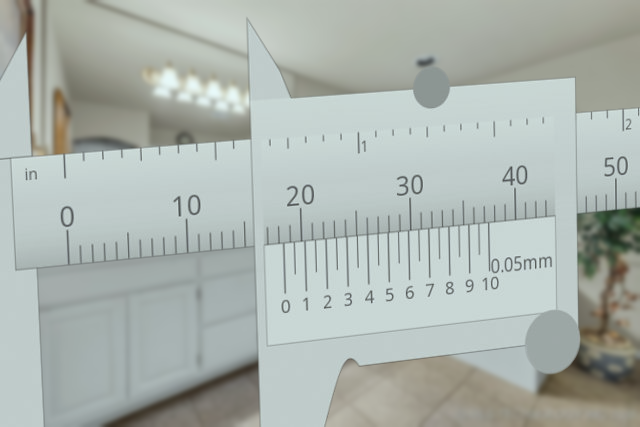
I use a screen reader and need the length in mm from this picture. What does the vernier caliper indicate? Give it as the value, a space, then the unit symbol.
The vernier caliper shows 18.4 mm
